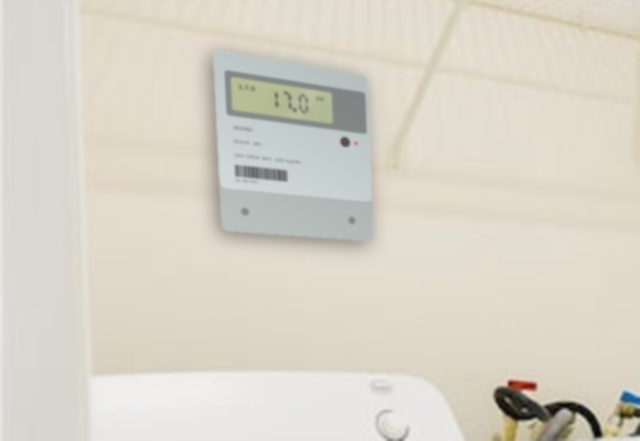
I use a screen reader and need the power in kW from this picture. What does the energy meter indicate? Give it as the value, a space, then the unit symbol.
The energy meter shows 17.0 kW
